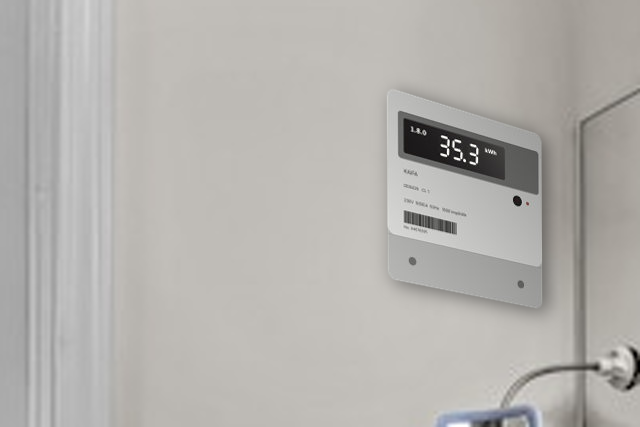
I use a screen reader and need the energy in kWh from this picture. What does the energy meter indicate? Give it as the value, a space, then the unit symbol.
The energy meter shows 35.3 kWh
